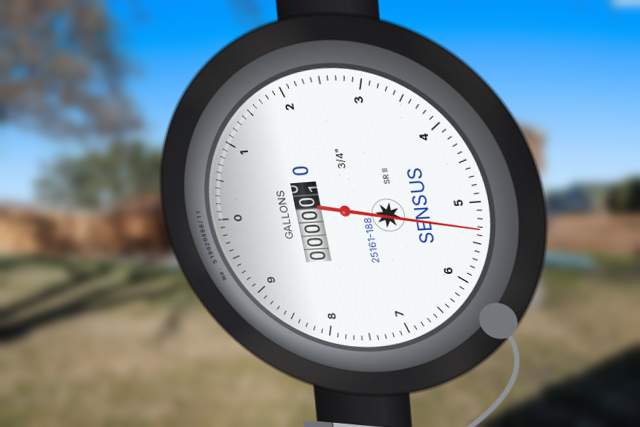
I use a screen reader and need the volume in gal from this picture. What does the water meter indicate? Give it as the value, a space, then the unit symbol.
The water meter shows 5.3 gal
